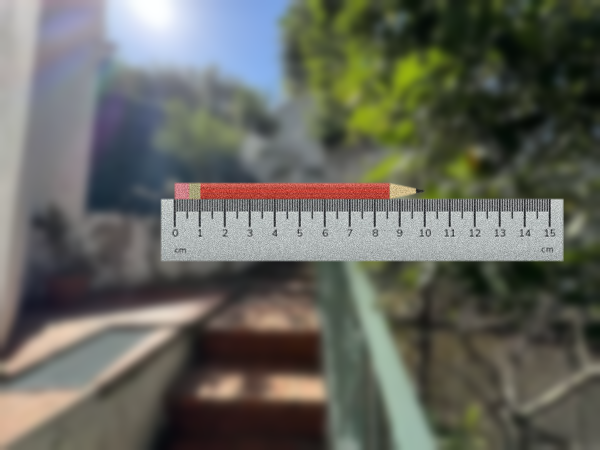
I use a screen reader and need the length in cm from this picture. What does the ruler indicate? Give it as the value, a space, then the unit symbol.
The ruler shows 10 cm
